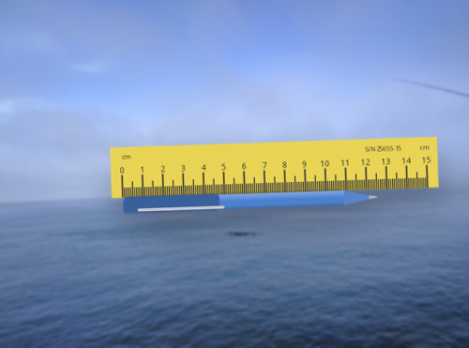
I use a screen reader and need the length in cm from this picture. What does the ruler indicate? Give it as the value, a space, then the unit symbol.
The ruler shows 12.5 cm
